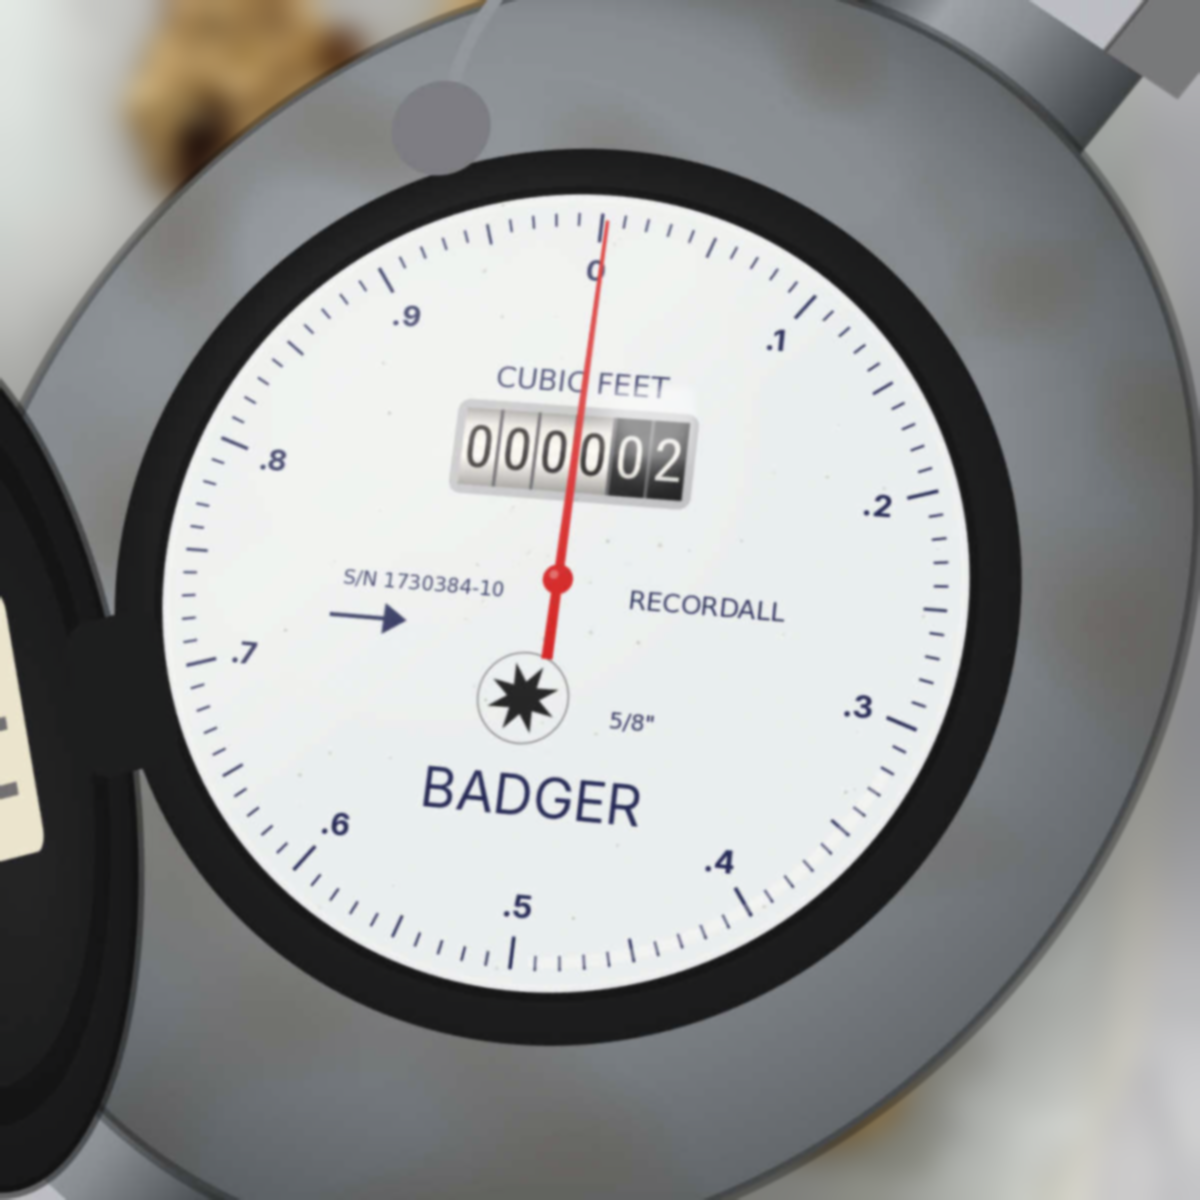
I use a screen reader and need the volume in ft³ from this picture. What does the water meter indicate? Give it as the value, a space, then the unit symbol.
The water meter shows 2.00 ft³
